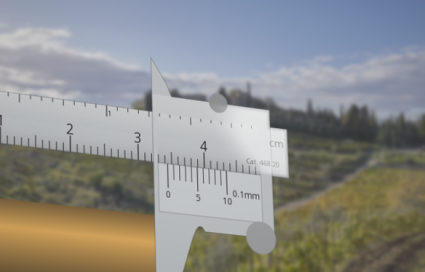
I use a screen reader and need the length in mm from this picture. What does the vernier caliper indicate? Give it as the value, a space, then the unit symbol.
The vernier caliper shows 34.4 mm
